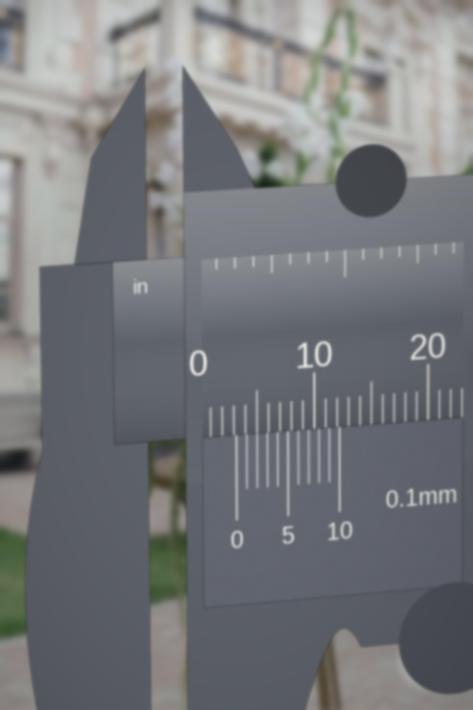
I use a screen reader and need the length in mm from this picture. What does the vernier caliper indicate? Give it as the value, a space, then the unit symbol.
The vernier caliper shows 3.2 mm
